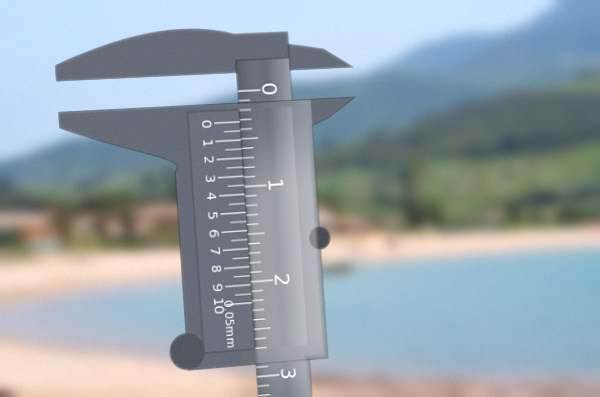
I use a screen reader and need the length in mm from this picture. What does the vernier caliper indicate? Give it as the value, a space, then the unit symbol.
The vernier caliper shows 3.2 mm
